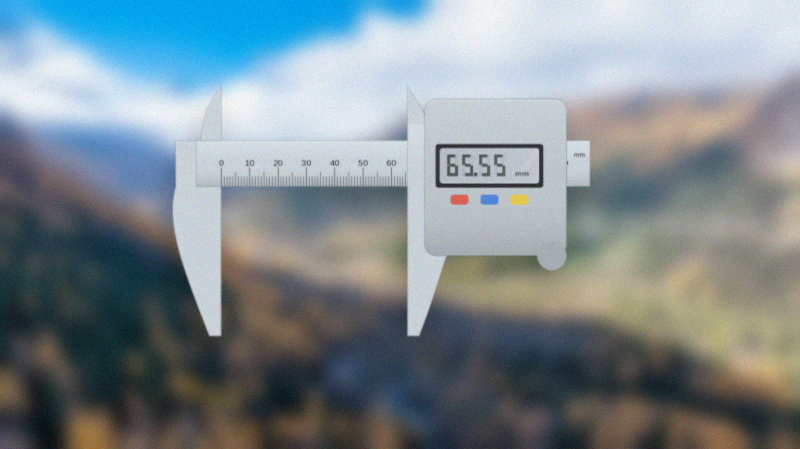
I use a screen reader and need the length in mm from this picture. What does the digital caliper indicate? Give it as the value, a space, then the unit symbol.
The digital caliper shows 65.55 mm
